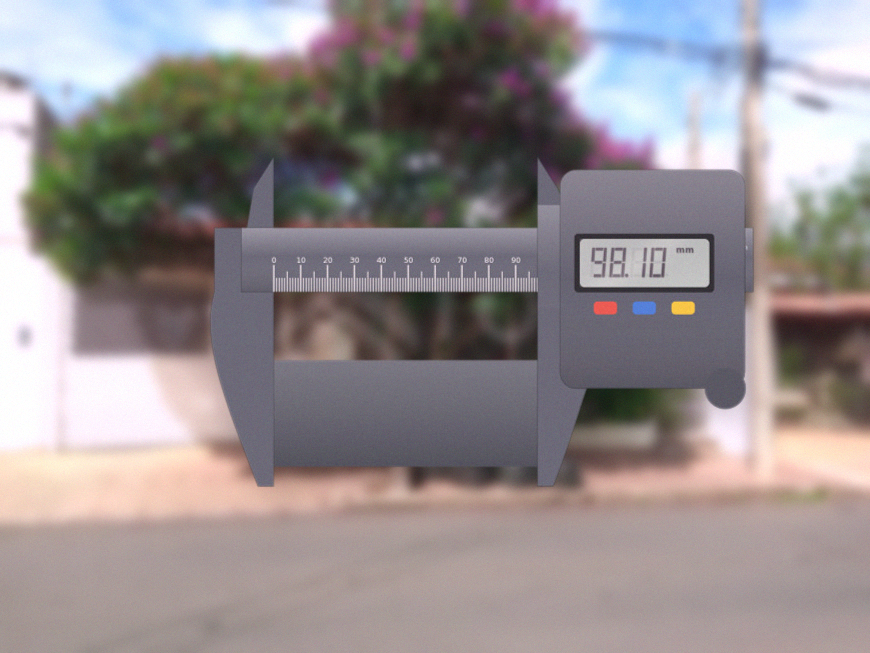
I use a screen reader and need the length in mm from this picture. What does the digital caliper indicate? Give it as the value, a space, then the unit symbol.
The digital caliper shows 98.10 mm
